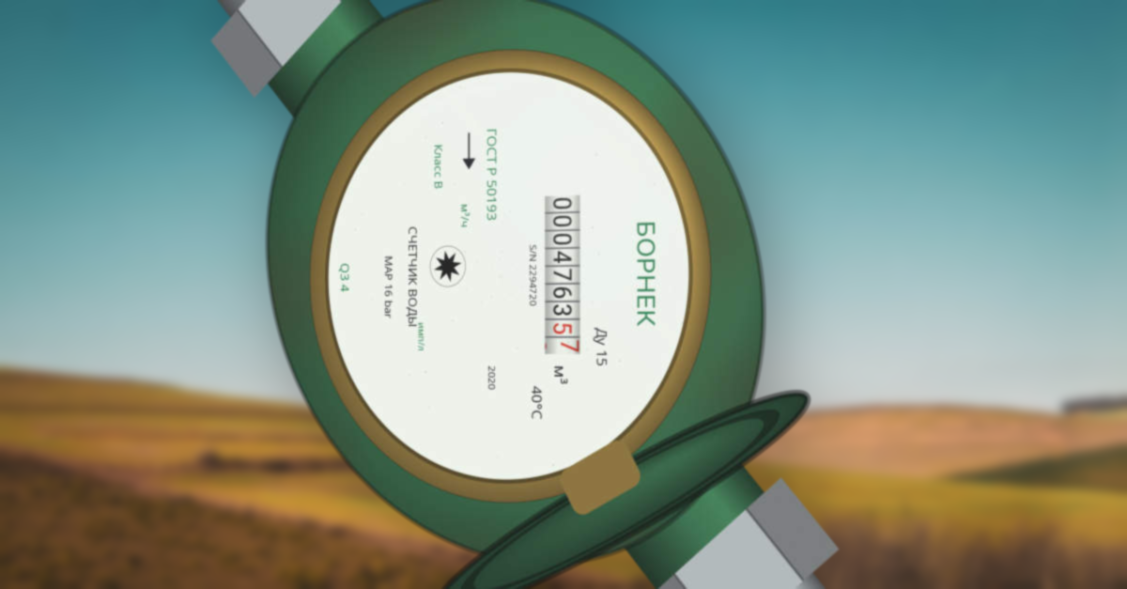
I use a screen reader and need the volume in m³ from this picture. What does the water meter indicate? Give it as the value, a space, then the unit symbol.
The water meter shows 4763.57 m³
